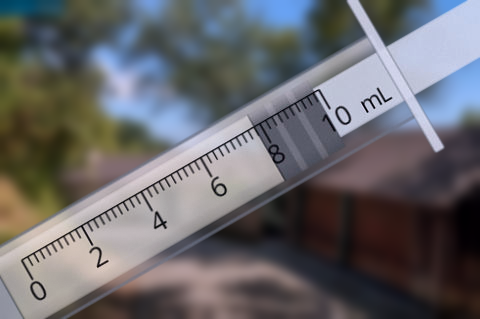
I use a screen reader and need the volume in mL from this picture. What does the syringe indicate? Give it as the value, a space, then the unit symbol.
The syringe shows 7.8 mL
